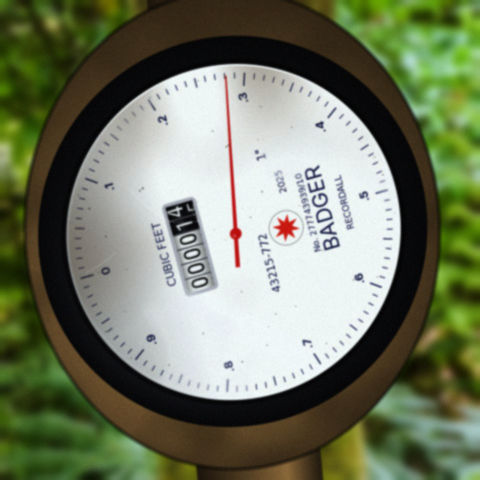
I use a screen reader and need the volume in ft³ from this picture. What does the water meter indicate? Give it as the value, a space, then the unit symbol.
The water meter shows 14.28 ft³
